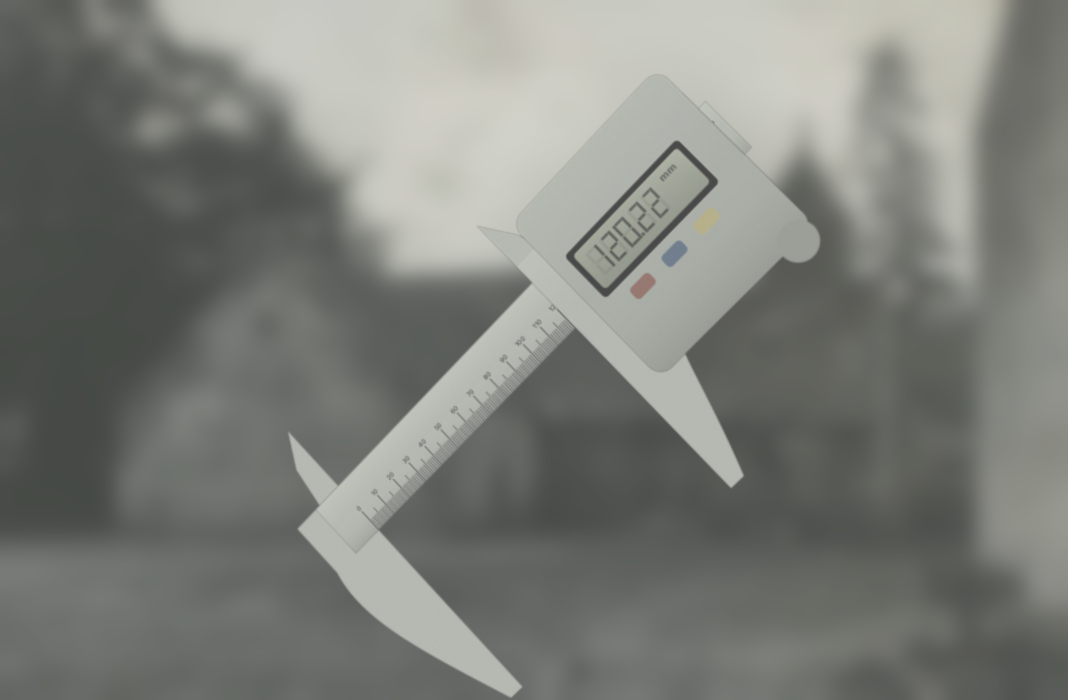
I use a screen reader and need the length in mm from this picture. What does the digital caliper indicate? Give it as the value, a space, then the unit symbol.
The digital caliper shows 120.22 mm
